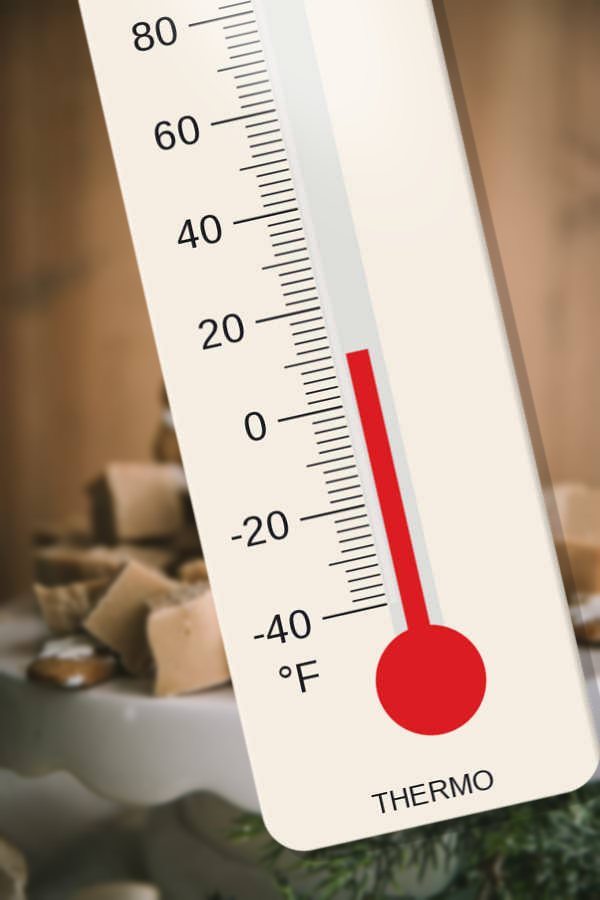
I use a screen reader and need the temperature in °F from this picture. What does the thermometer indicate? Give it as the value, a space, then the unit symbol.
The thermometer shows 10 °F
